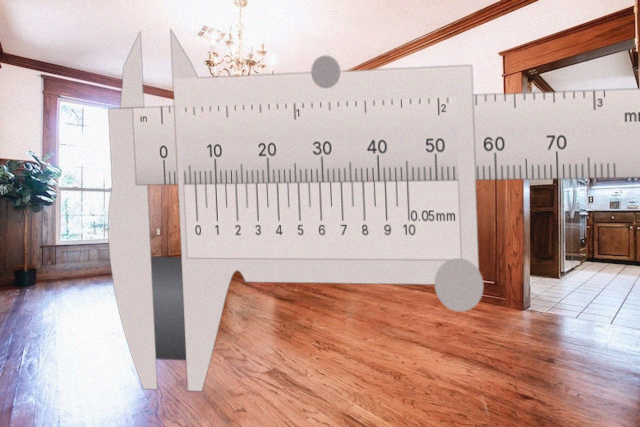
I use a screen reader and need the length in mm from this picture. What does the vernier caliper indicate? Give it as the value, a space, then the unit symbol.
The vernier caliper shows 6.0 mm
